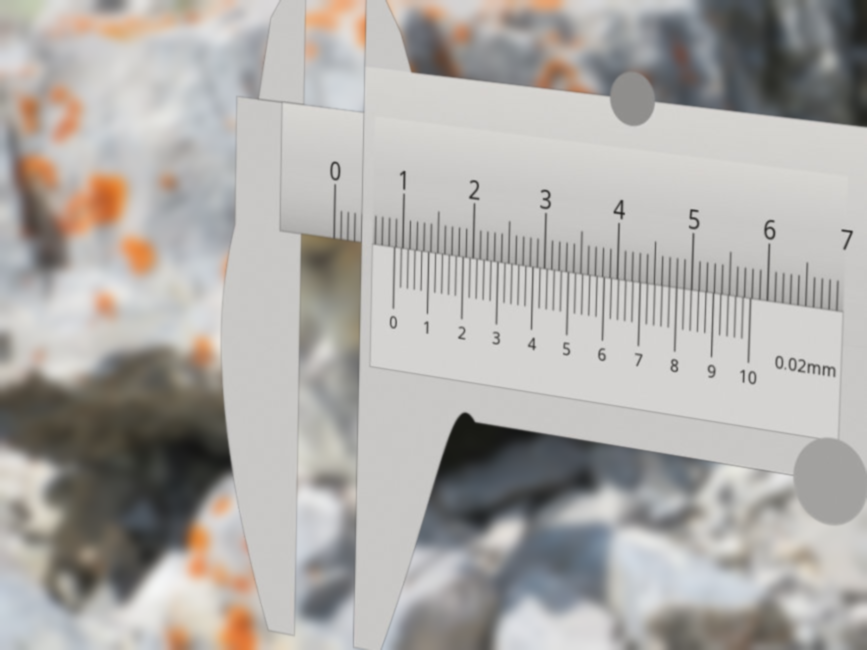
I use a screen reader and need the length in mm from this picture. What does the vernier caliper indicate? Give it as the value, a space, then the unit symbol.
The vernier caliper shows 8.8 mm
